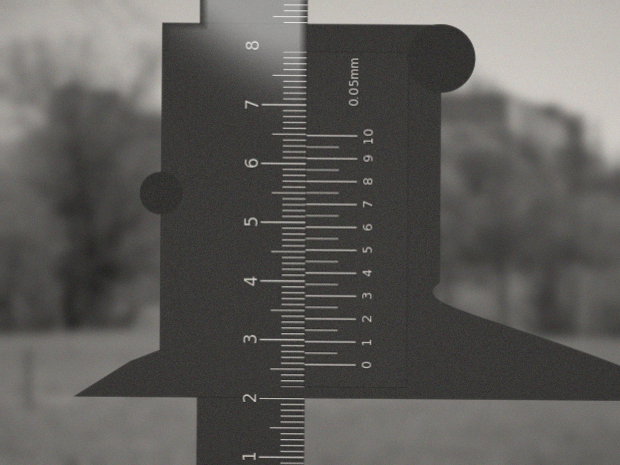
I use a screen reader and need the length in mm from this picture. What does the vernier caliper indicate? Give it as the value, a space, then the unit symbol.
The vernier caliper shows 25.8 mm
